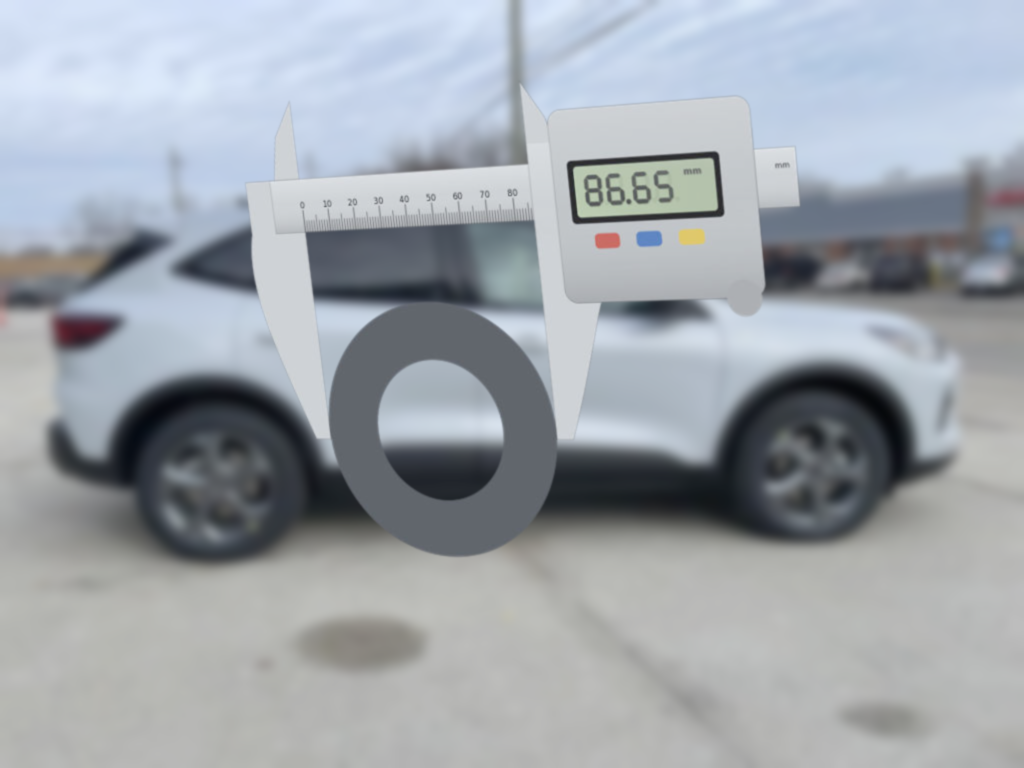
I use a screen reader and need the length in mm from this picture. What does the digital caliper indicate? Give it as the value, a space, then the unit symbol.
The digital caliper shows 86.65 mm
